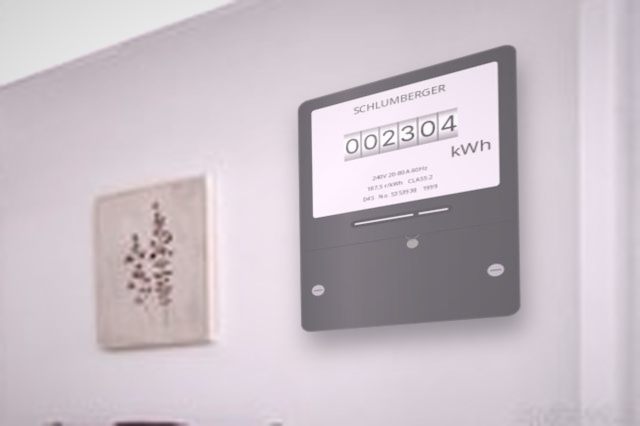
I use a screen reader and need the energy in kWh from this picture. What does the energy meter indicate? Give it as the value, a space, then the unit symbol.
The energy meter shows 2304 kWh
